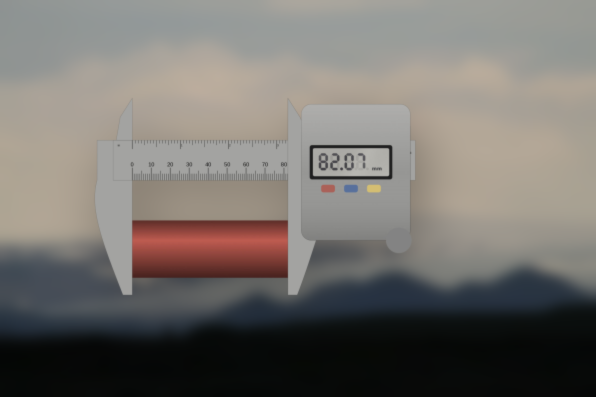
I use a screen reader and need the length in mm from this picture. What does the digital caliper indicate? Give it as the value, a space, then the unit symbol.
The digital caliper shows 82.07 mm
